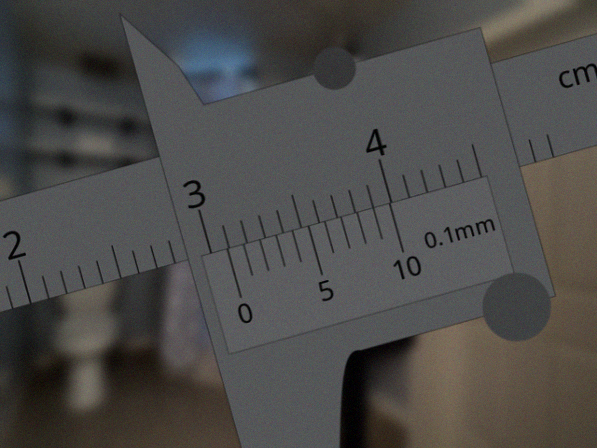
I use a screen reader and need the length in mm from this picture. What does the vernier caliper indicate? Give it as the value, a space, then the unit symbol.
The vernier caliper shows 30.9 mm
